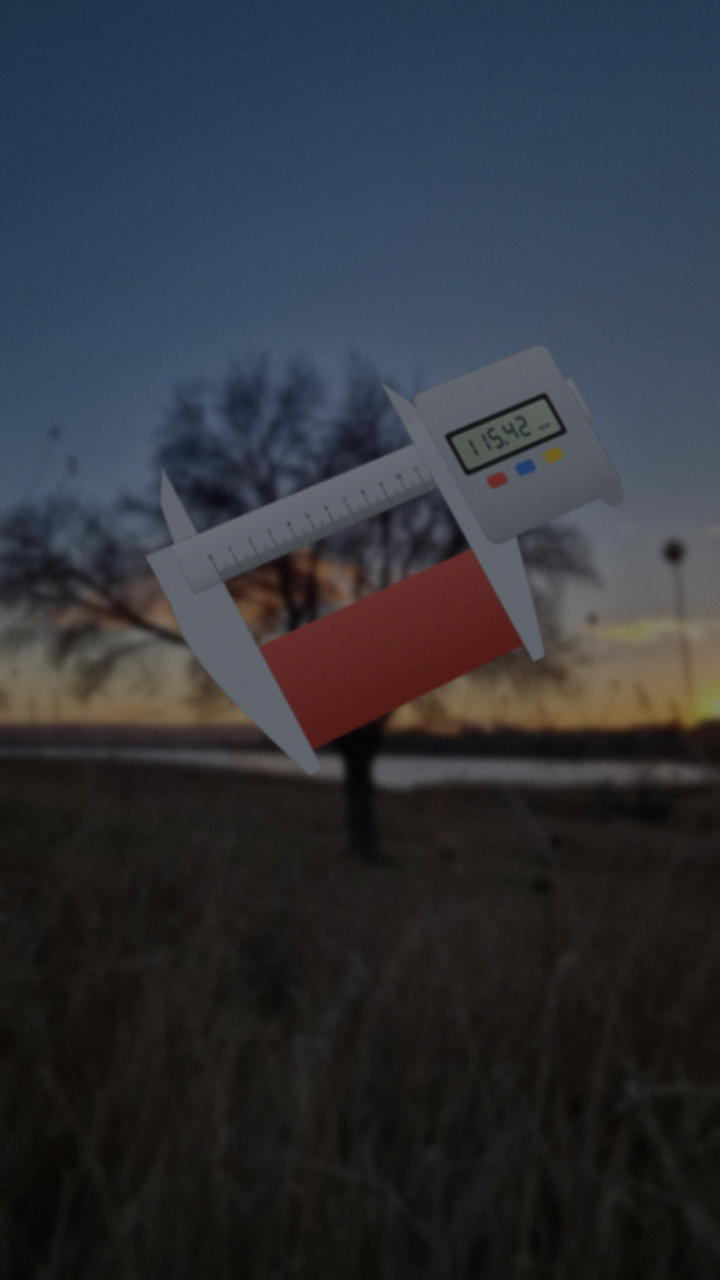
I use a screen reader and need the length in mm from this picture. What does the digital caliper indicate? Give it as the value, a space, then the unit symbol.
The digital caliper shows 115.42 mm
